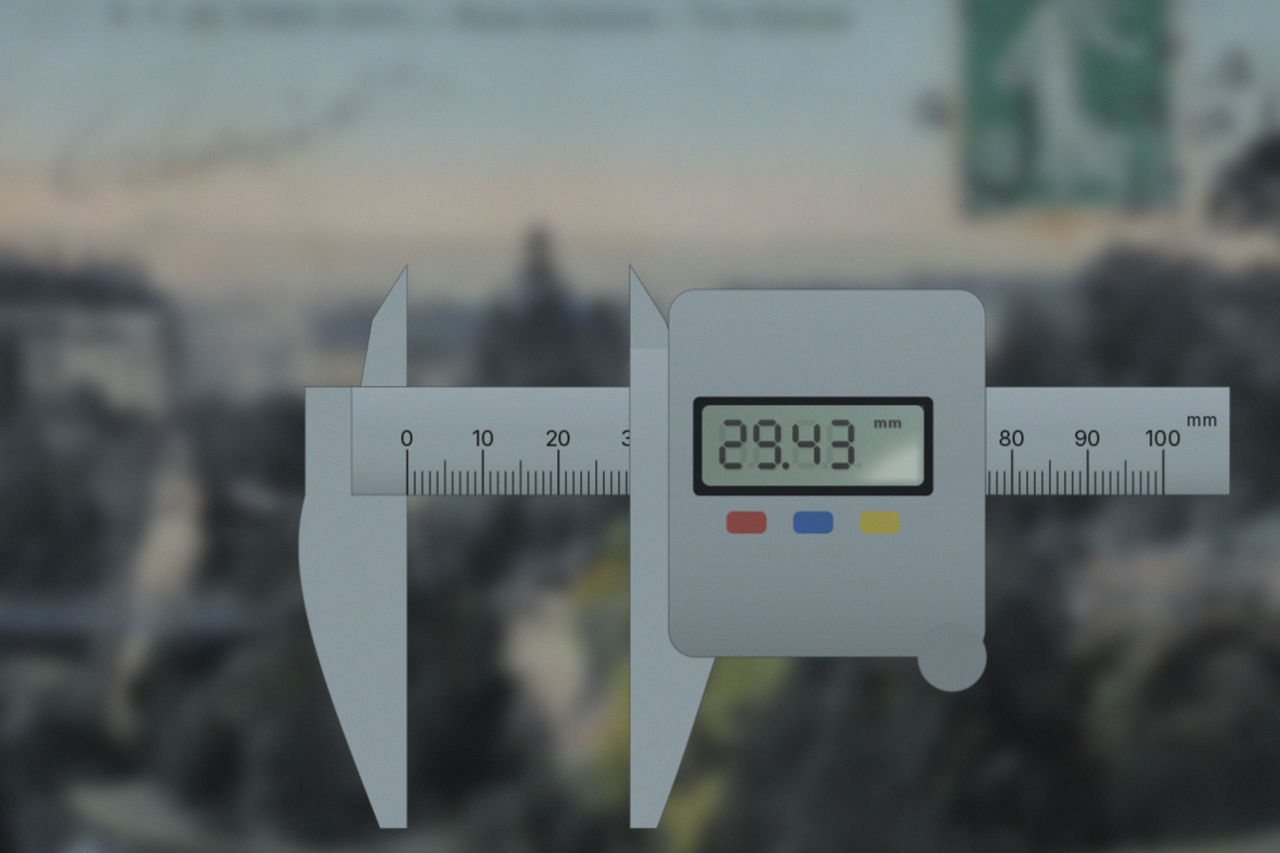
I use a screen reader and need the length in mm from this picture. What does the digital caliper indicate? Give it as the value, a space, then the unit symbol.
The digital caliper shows 29.43 mm
